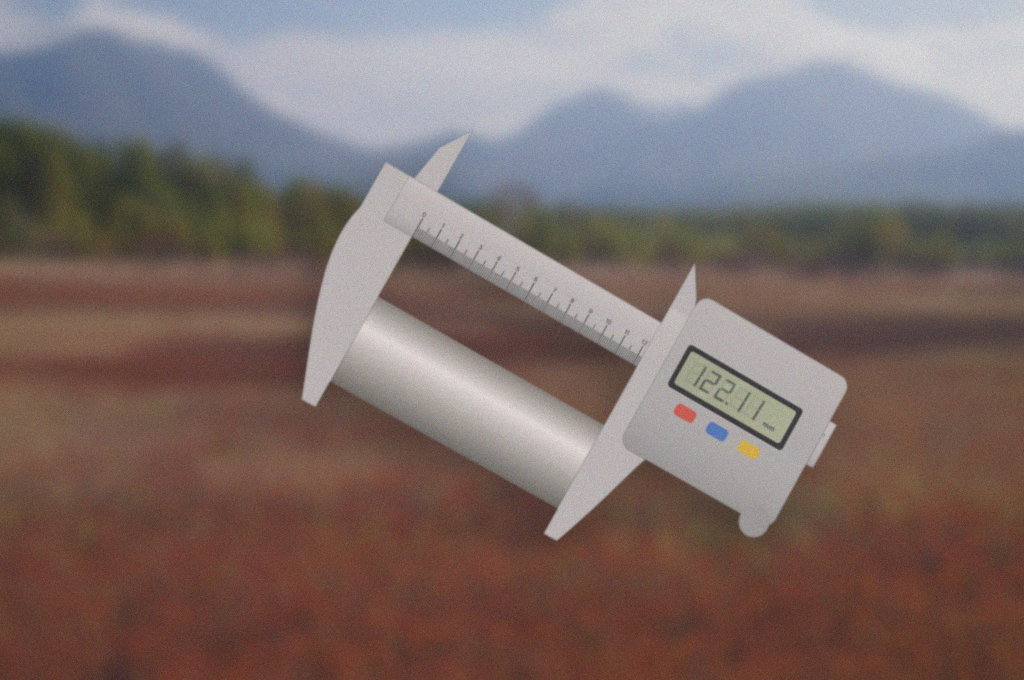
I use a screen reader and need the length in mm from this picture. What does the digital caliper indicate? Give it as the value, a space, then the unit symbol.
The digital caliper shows 122.11 mm
